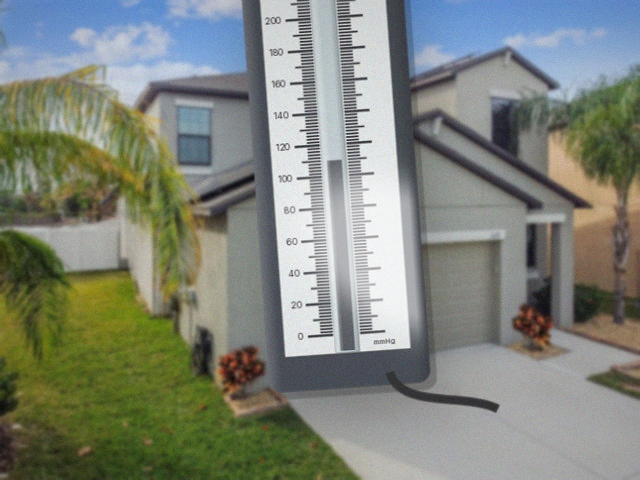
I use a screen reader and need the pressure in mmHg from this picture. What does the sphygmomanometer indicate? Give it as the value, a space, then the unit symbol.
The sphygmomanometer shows 110 mmHg
